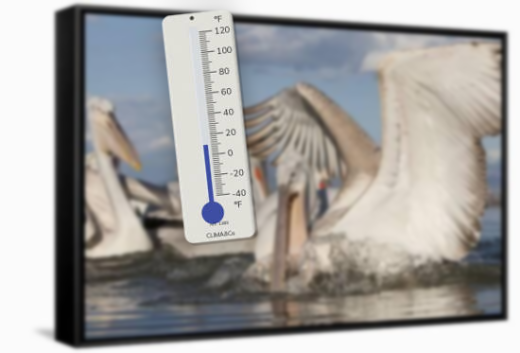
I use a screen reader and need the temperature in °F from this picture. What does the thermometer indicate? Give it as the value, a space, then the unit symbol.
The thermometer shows 10 °F
